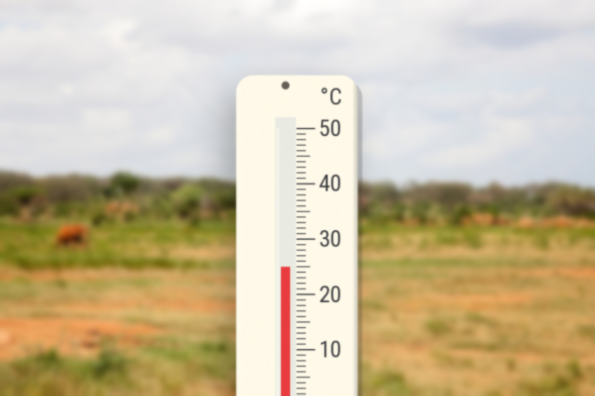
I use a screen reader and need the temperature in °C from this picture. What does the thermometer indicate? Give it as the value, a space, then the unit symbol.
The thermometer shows 25 °C
